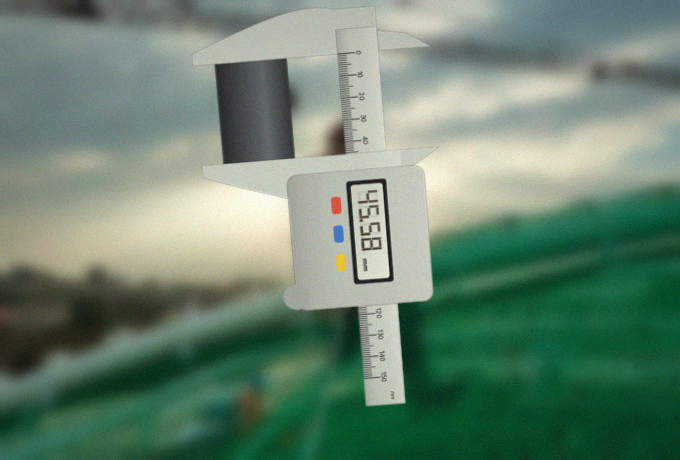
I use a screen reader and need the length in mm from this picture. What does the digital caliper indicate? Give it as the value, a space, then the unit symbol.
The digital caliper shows 45.58 mm
